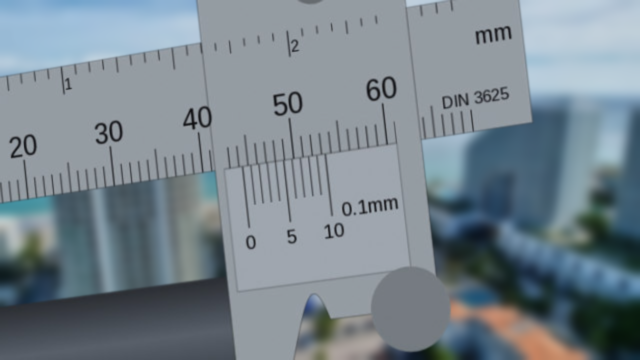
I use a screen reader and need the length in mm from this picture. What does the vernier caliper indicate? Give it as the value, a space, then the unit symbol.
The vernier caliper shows 44.4 mm
